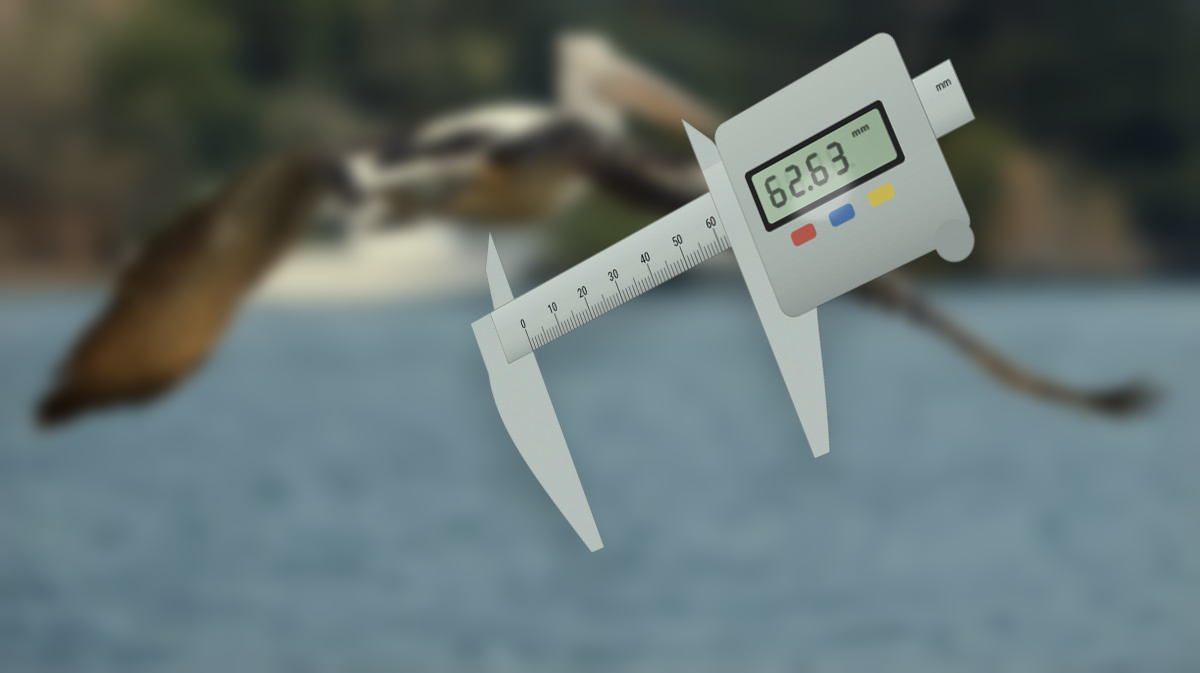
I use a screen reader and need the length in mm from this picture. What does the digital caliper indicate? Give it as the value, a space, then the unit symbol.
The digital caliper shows 62.63 mm
